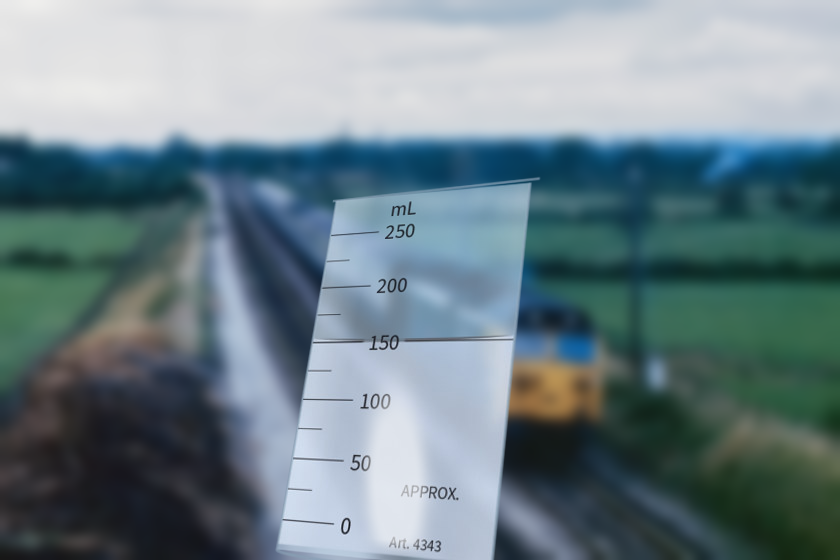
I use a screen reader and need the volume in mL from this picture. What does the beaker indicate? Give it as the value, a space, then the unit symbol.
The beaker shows 150 mL
